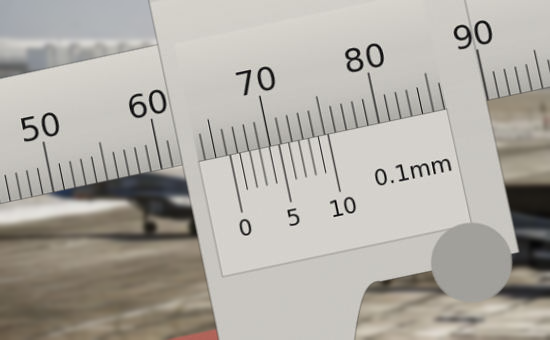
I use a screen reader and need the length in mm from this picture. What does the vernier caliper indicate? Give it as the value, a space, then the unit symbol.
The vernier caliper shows 66.3 mm
